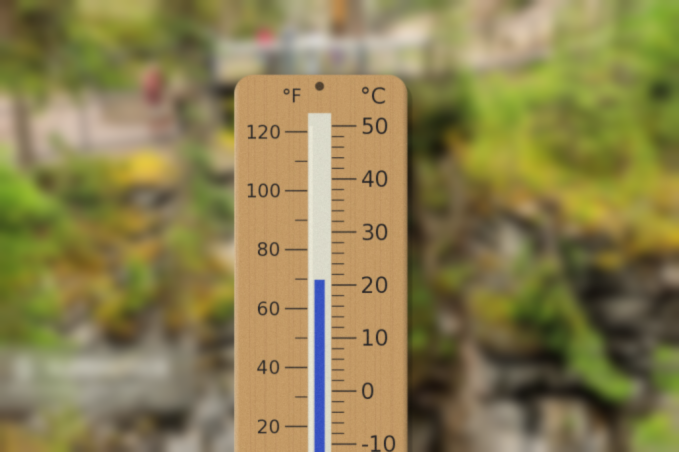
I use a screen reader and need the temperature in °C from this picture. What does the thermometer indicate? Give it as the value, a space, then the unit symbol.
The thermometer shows 21 °C
